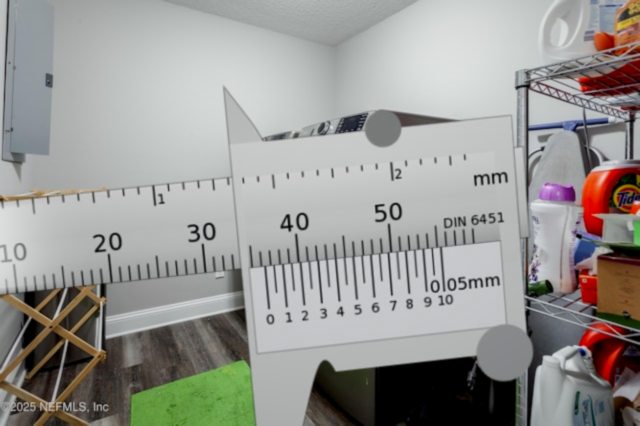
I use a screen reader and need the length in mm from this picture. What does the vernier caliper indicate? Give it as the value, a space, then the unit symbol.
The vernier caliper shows 36.4 mm
